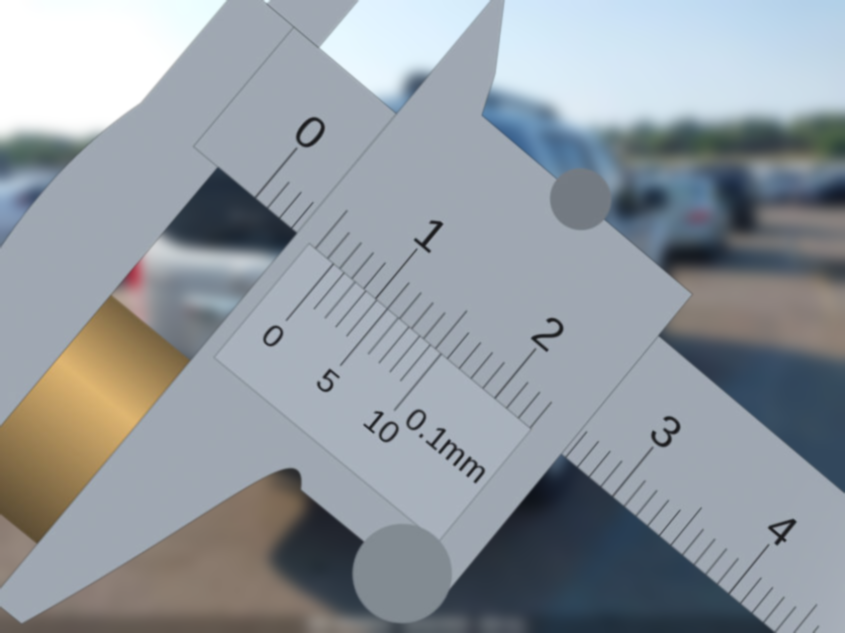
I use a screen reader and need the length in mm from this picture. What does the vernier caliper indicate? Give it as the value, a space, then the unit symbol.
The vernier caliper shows 6.5 mm
